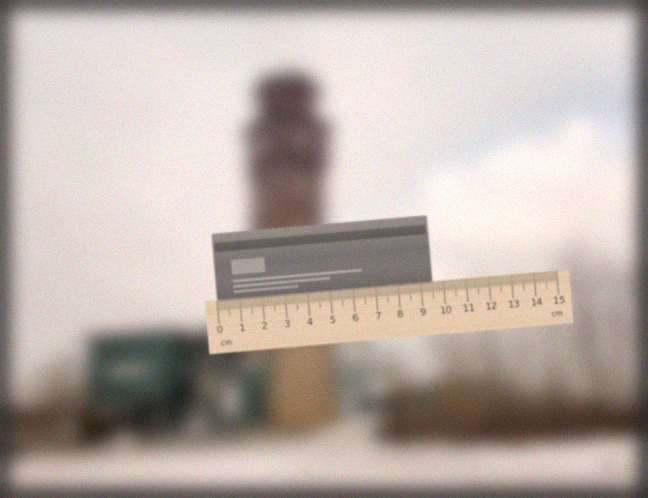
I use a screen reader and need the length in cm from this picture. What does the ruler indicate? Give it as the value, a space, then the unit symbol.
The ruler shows 9.5 cm
